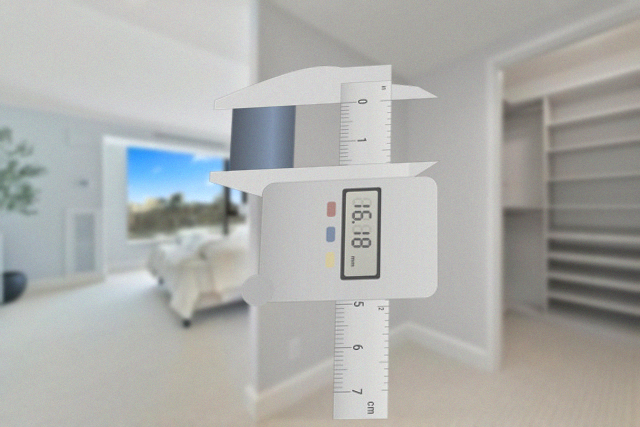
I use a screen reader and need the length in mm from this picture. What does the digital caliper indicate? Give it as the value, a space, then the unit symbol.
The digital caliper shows 16.18 mm
